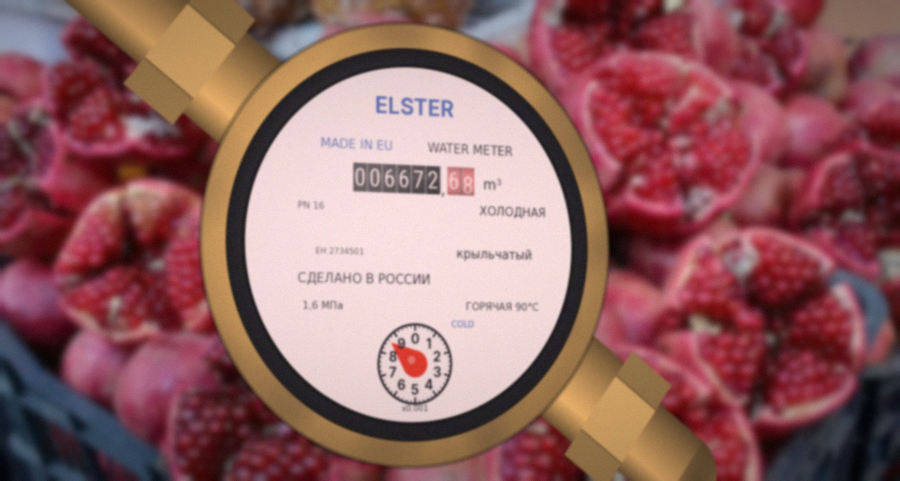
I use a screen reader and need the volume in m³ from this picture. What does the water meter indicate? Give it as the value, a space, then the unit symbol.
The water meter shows 6672.678 m³
